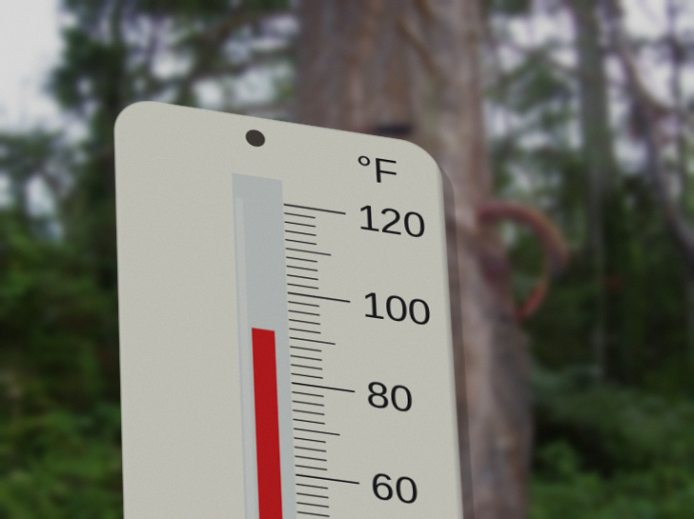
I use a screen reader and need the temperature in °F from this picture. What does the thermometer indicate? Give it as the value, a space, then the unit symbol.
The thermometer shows 91 °F
